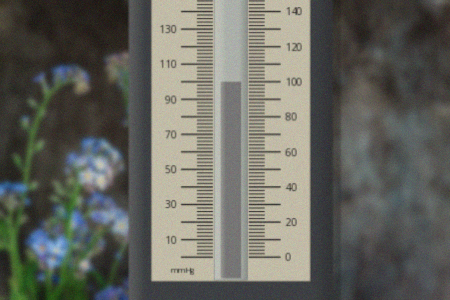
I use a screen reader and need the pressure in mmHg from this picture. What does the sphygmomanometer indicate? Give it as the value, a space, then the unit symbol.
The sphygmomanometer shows 100 mmHg
